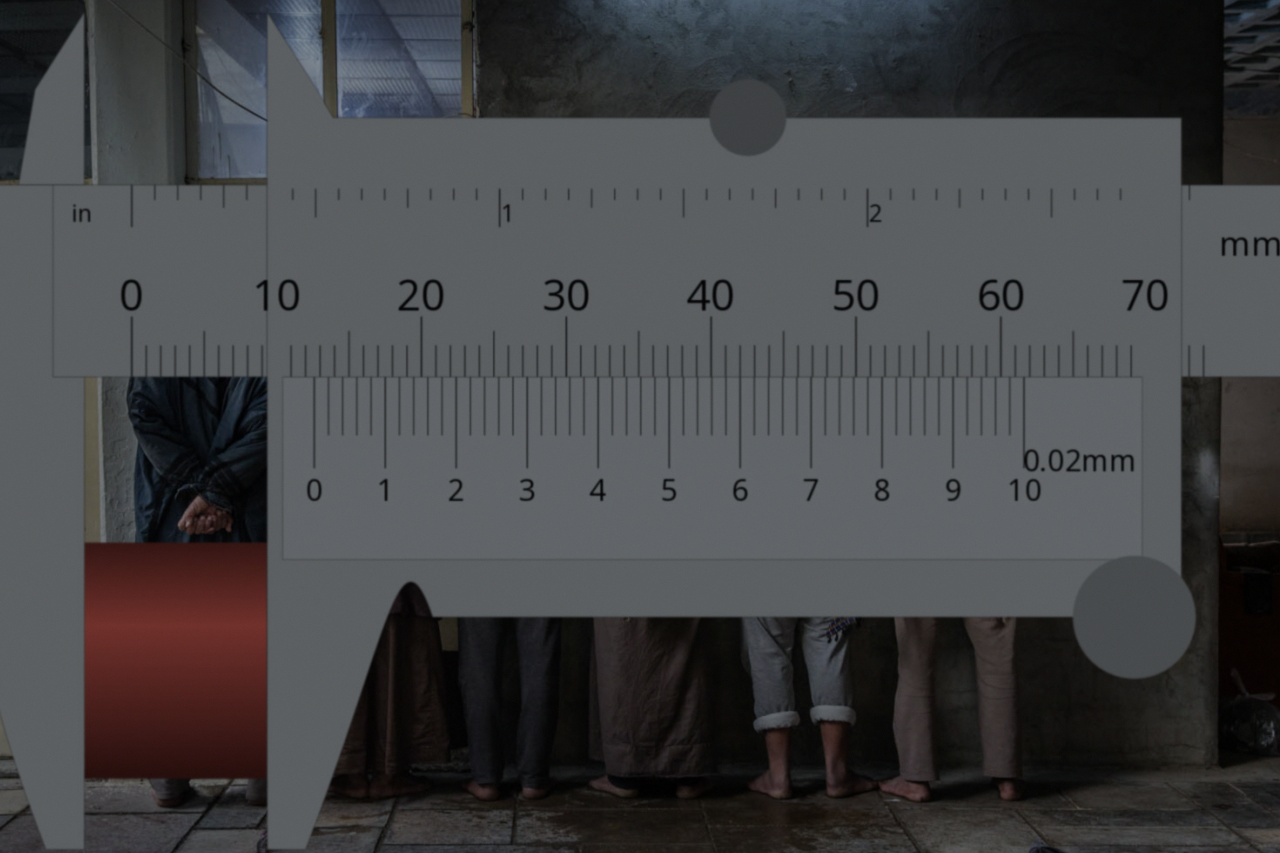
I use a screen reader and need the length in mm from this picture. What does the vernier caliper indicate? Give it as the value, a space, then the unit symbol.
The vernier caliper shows 12.6 mm
